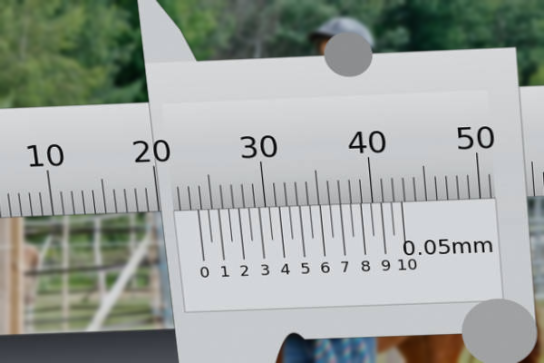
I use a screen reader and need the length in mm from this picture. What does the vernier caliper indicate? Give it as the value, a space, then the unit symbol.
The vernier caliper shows 23.7 mm
